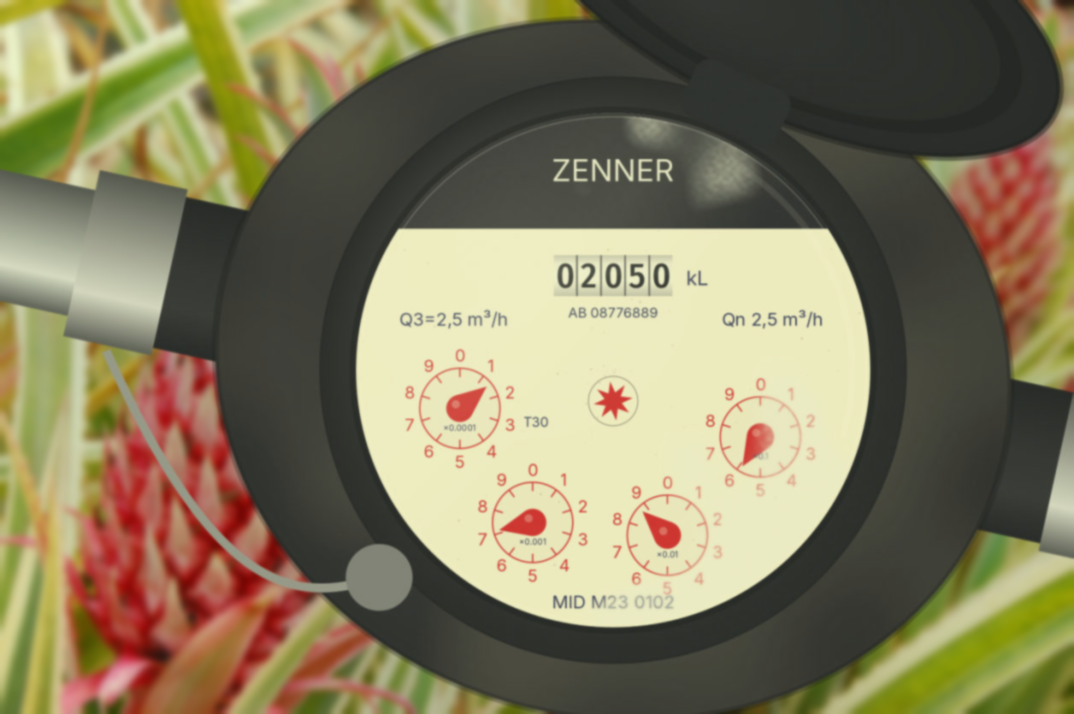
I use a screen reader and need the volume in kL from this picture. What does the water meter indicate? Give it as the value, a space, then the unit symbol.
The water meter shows 2050.5871 kL
